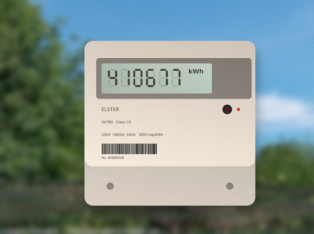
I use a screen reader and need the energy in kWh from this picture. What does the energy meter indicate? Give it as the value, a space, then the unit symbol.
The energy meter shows 410677 kWh
